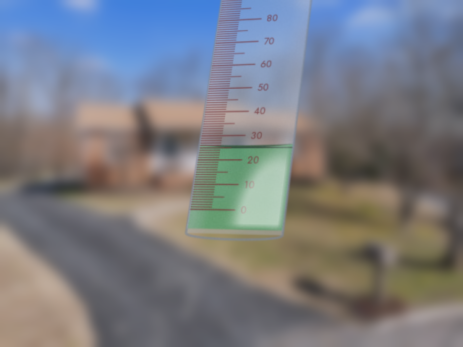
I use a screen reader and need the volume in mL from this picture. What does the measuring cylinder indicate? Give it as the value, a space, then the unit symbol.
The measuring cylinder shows 25 mL
